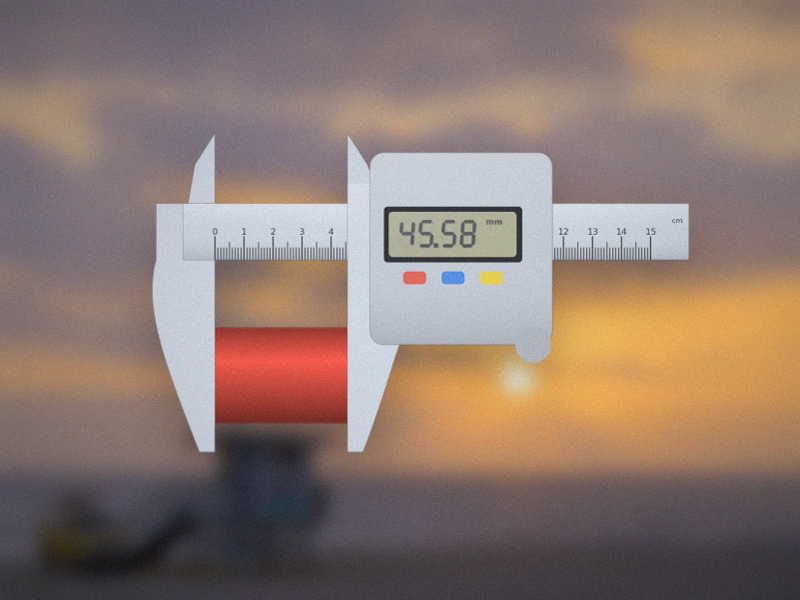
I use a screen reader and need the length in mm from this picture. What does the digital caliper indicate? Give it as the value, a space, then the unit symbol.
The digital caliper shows 45.58 mm
